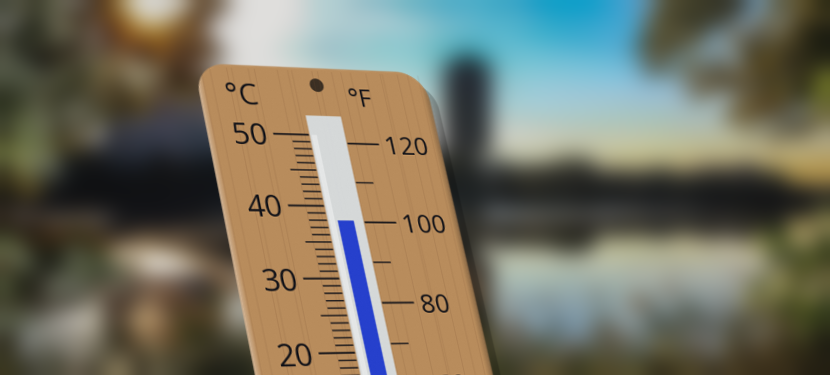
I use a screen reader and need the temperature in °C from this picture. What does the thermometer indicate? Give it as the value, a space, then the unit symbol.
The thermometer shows 38 °C
